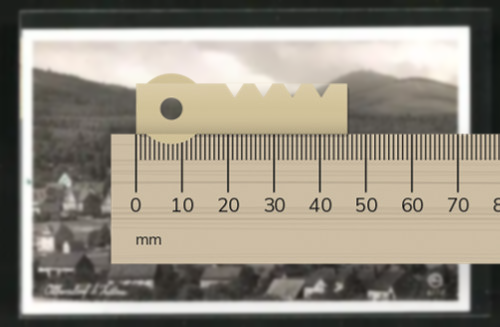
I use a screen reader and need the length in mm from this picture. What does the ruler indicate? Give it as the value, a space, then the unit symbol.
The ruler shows 46 mm
